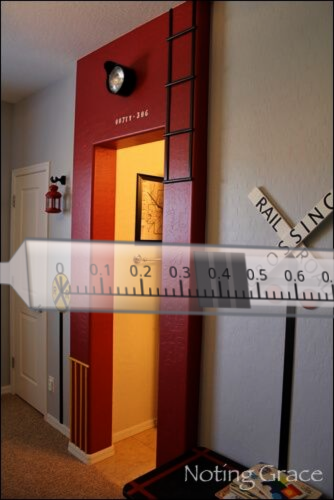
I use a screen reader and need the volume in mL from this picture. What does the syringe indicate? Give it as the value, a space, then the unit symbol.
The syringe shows 0.34 mL
